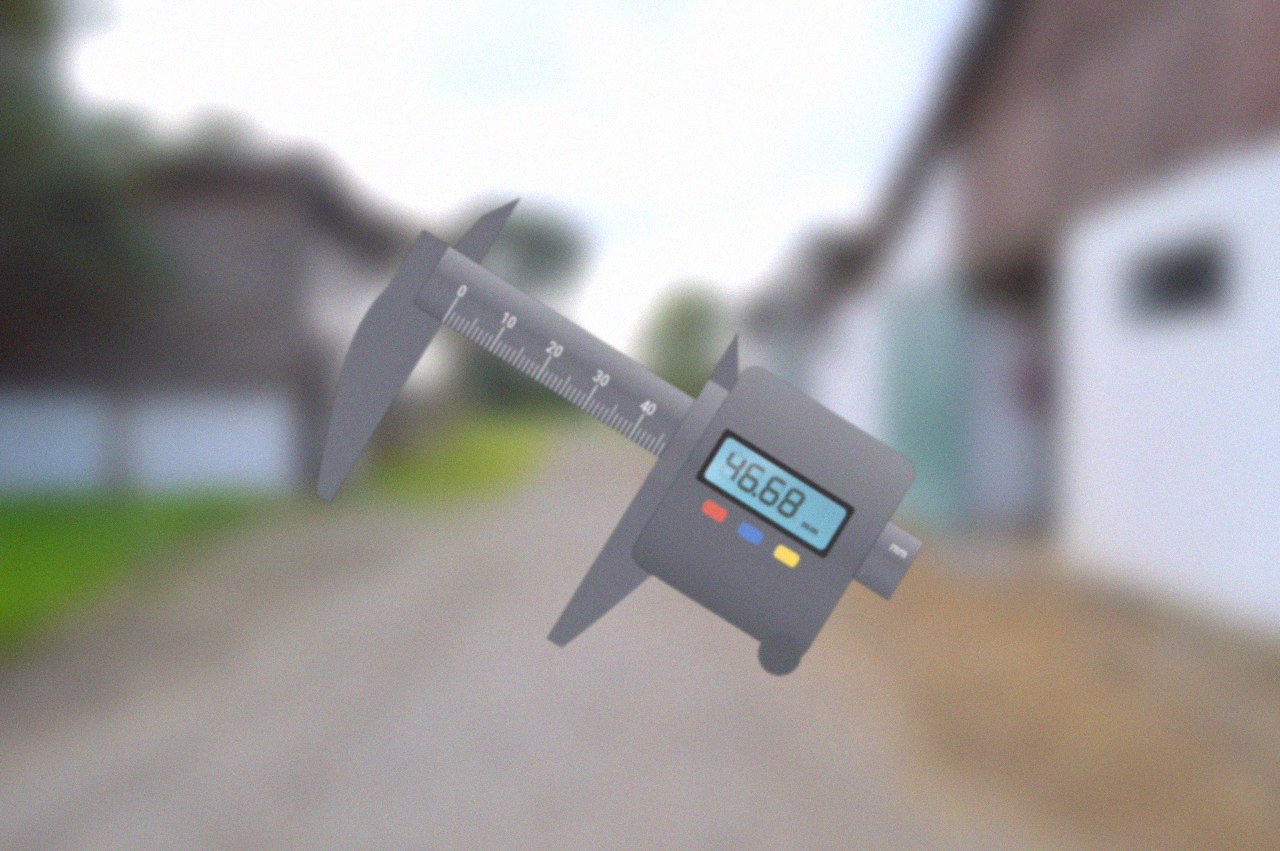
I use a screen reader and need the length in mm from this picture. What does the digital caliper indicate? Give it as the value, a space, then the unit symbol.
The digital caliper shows 46.68 mm
